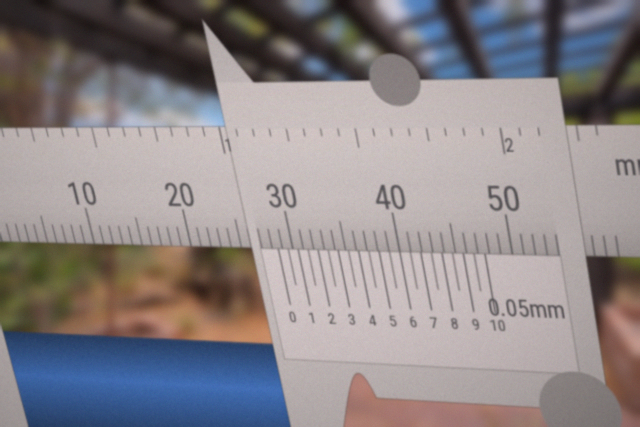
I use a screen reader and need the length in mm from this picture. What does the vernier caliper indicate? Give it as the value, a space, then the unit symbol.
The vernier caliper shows 28.6 mm
